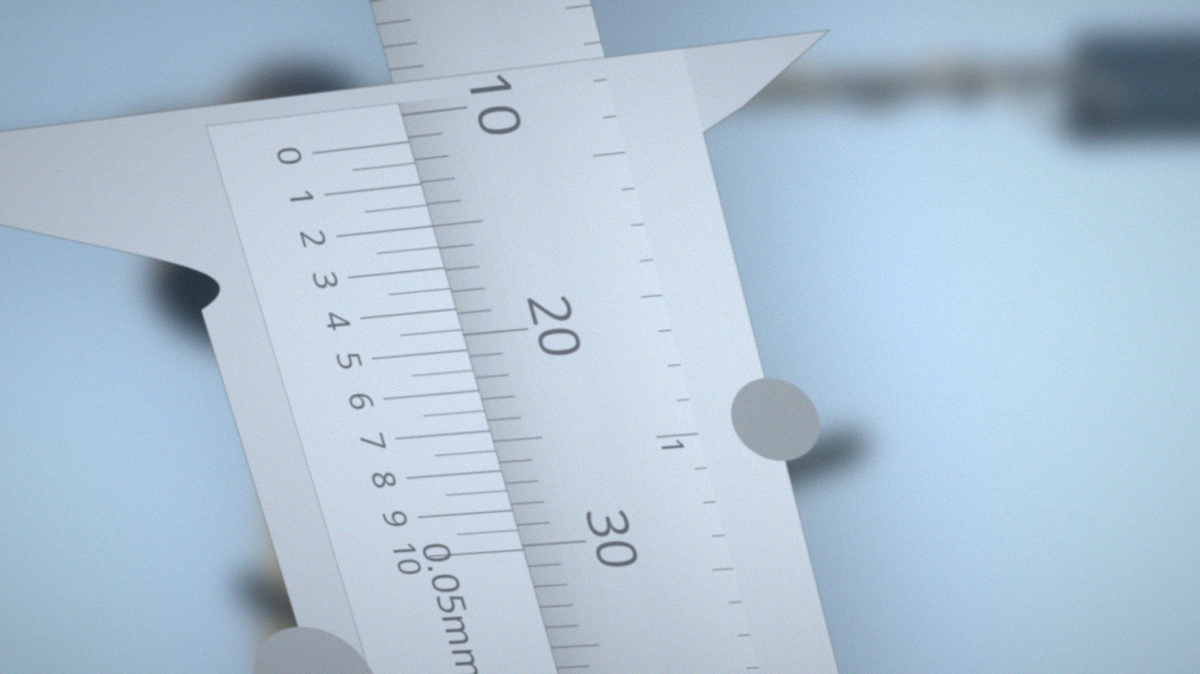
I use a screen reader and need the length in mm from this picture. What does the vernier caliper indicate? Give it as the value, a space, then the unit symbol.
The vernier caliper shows 11.2 mm
